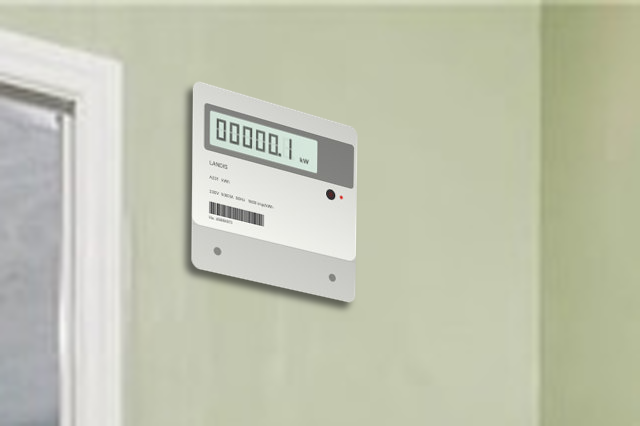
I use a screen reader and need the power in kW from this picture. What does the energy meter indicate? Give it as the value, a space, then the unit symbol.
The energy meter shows 0.1 kW
